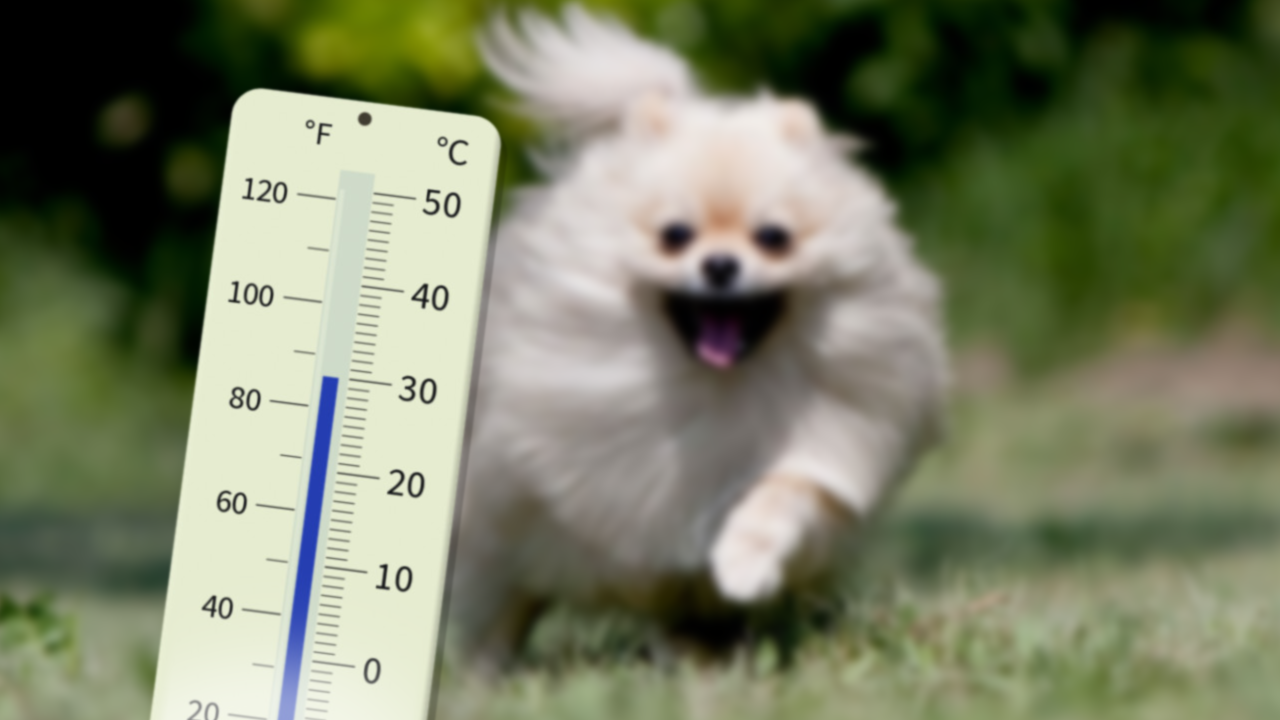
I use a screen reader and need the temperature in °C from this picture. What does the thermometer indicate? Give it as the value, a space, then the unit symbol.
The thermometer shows 30 °C
